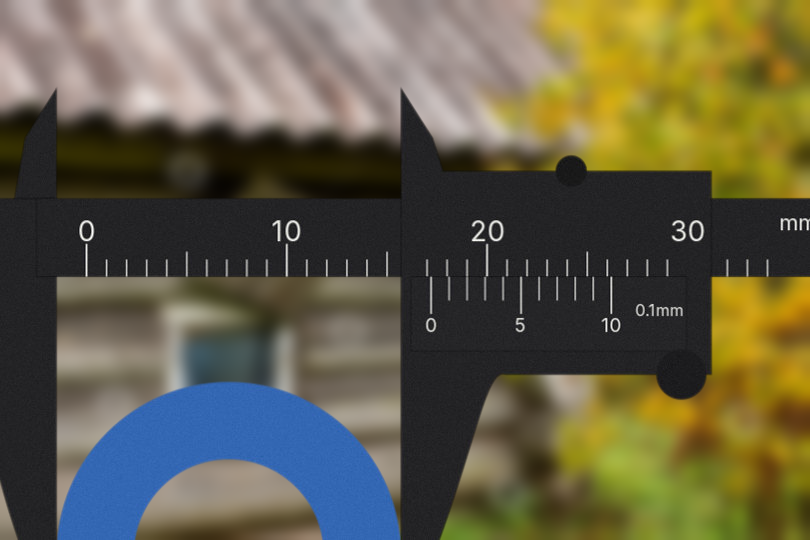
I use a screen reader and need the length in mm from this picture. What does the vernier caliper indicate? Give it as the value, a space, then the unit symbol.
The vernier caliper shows 17.2 mm
